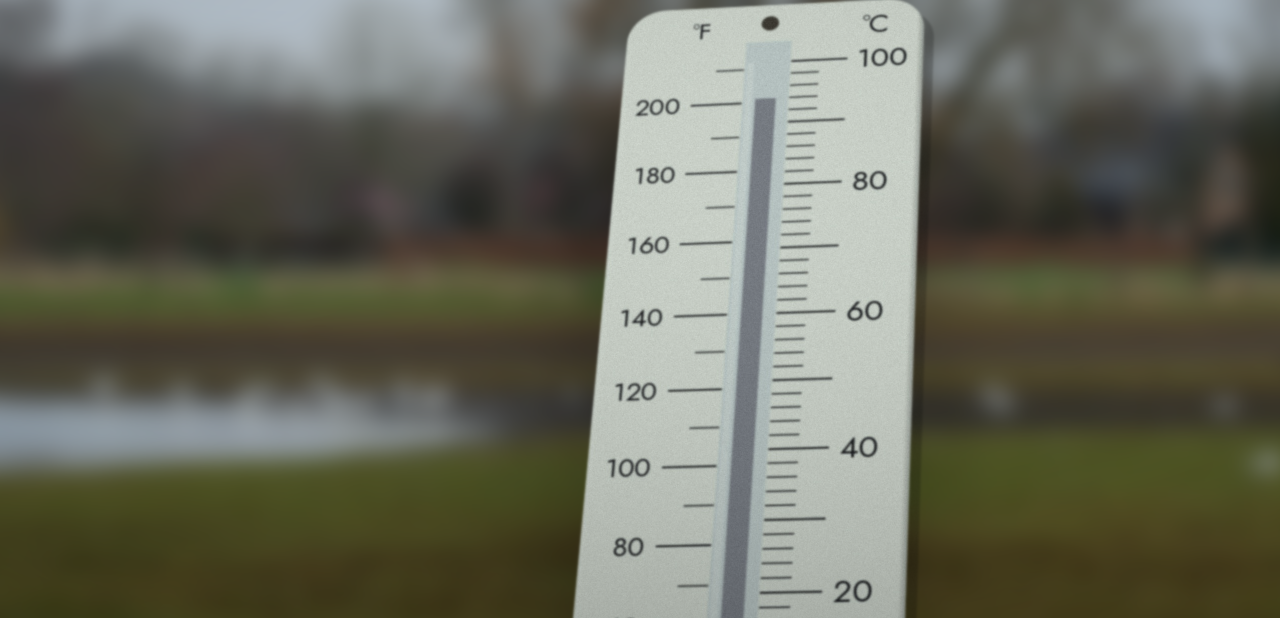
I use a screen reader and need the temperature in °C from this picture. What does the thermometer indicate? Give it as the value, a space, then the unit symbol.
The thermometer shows 94 °C
